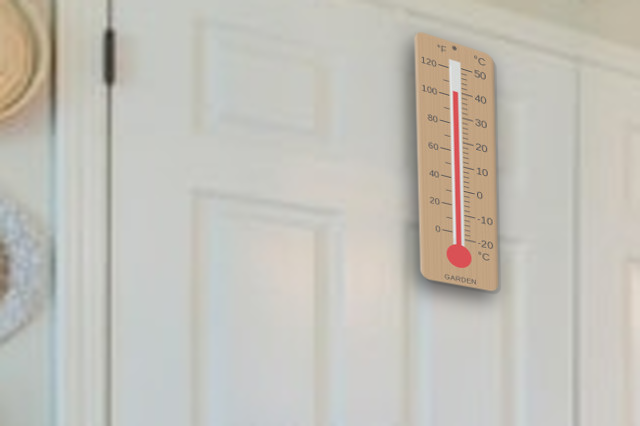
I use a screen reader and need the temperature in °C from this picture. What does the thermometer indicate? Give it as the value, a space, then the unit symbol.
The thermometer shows 40 °C
